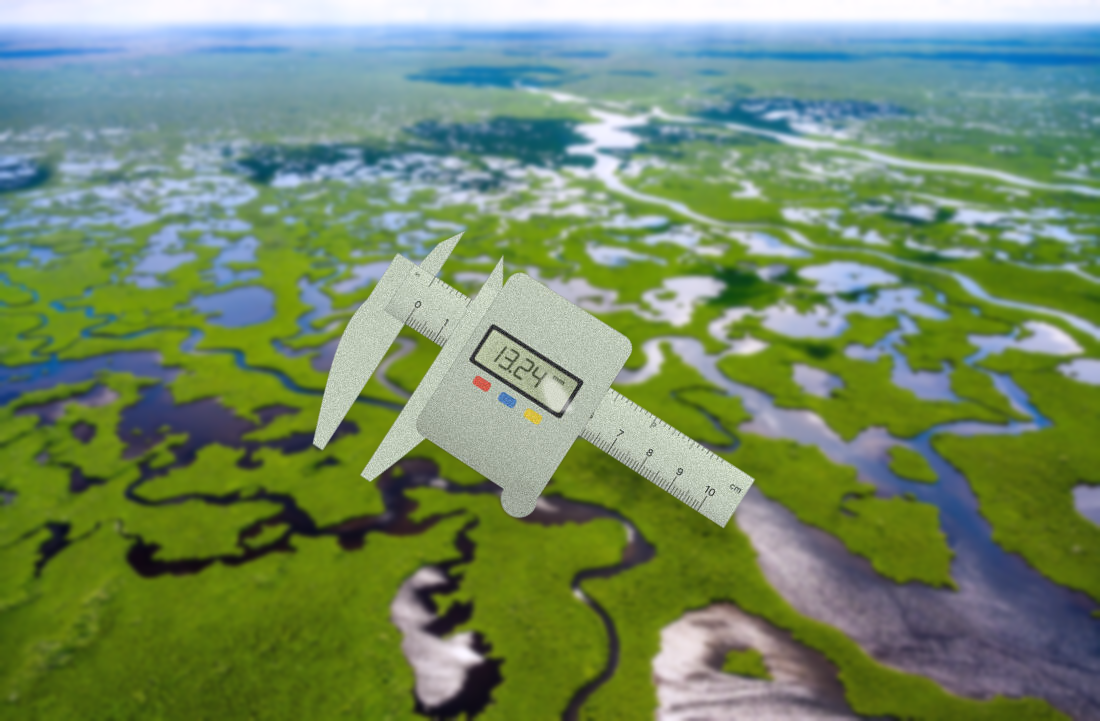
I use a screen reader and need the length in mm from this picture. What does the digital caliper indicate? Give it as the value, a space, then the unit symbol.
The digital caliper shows 13.24 mm
